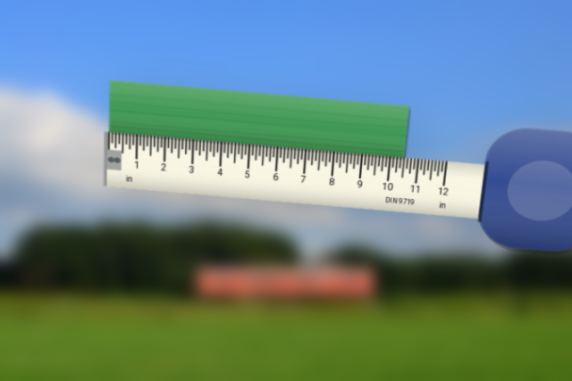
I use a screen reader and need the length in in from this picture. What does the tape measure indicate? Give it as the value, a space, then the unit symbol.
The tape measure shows 10.5 in
